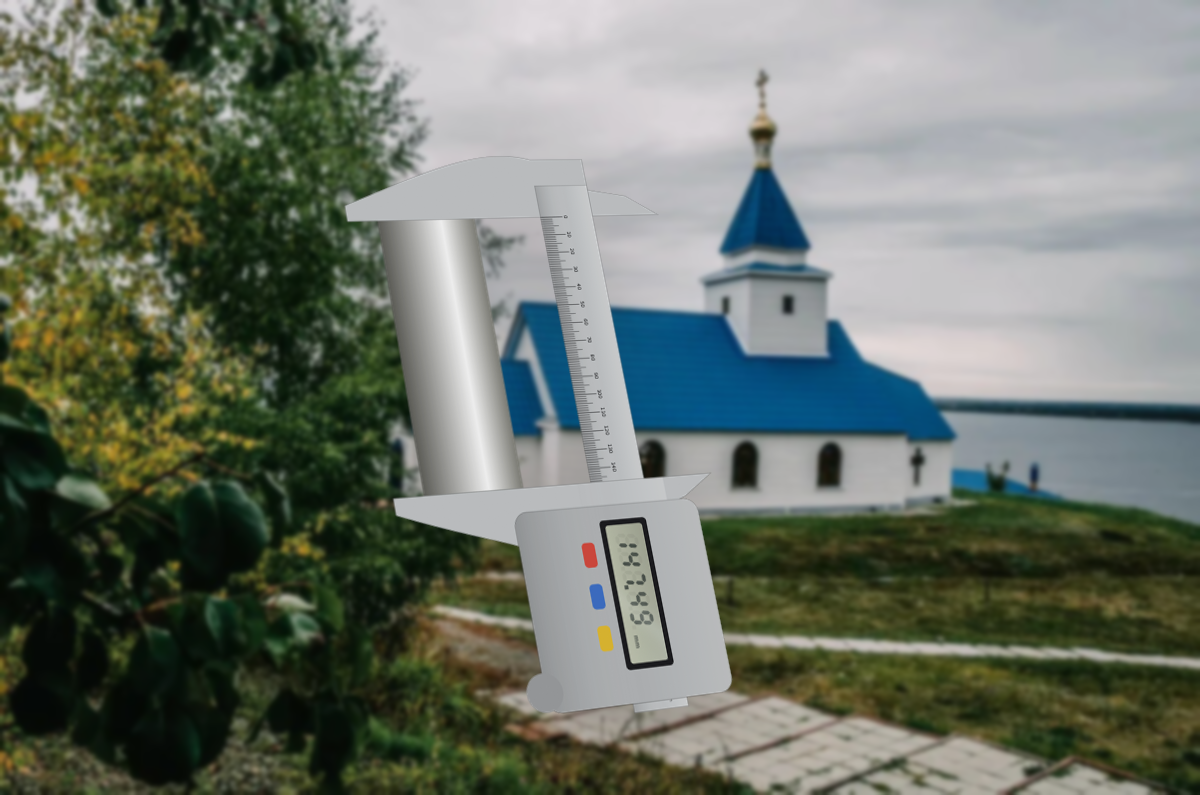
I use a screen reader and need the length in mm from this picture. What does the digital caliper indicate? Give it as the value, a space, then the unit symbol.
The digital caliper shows 147.49 mm
